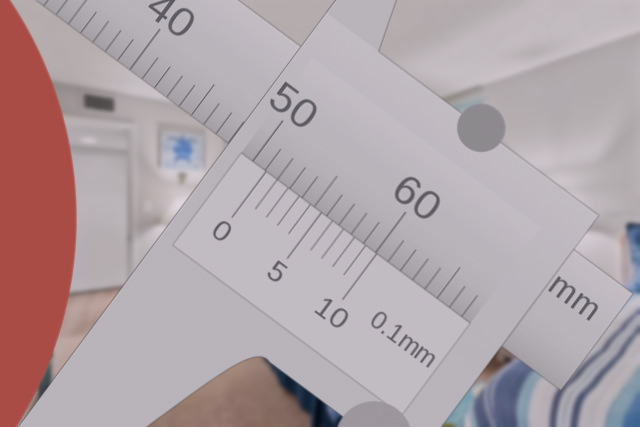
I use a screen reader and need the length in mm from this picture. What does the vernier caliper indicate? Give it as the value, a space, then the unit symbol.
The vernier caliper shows 51.1 mm
